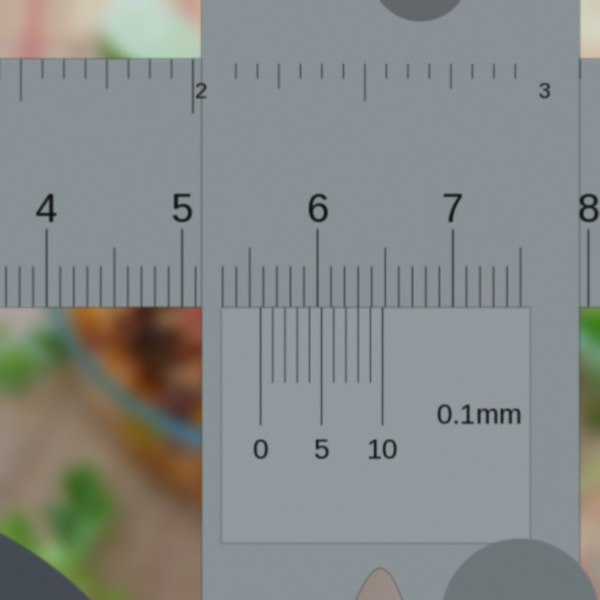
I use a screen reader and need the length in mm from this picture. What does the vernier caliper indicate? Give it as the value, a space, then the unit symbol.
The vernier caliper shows 55.8 mm
